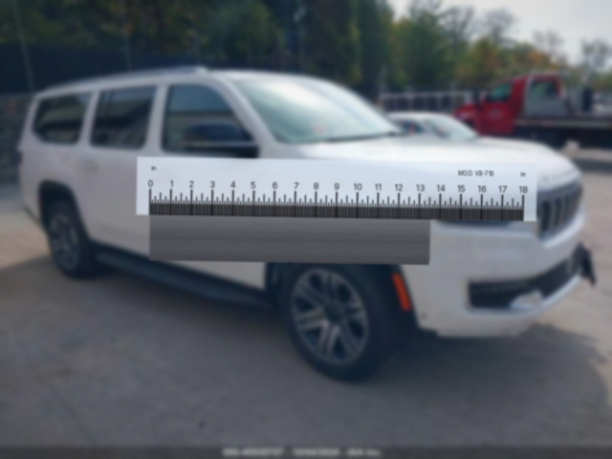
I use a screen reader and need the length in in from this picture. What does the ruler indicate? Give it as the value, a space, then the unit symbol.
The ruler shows 13.5 in
